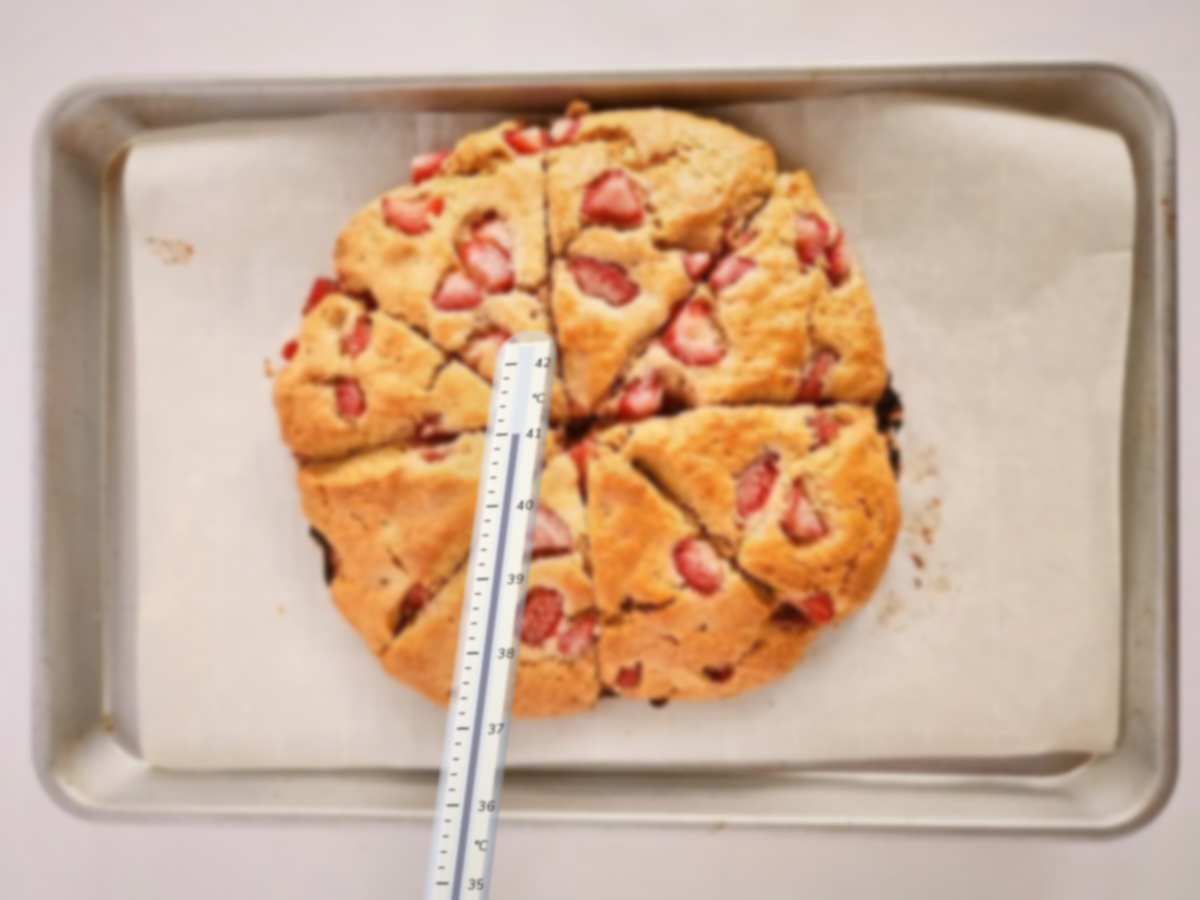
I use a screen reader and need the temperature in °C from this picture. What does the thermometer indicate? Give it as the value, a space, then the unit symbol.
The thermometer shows 41 °C
